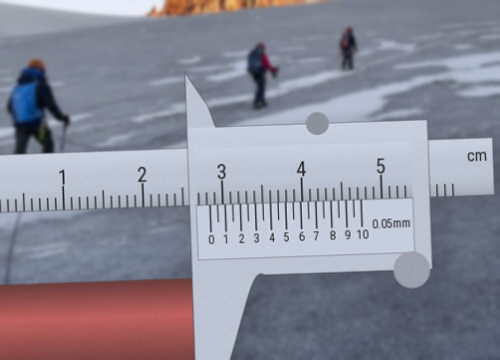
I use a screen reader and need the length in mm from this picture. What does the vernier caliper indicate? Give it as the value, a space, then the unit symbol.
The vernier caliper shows 28.4 mm
